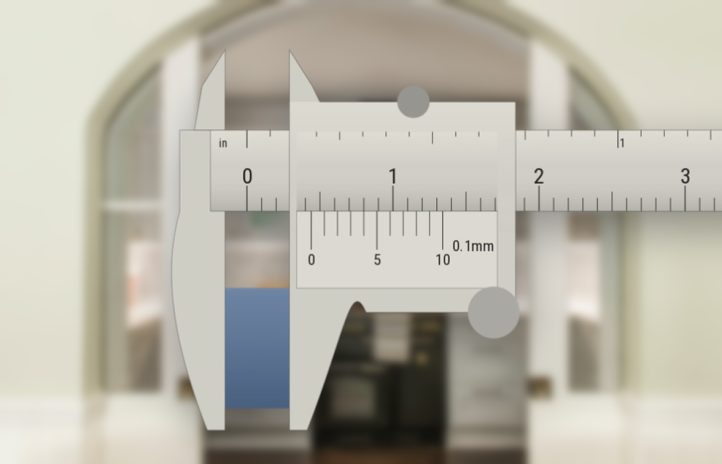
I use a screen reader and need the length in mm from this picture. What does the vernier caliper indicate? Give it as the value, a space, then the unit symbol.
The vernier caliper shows 4.4 mm
